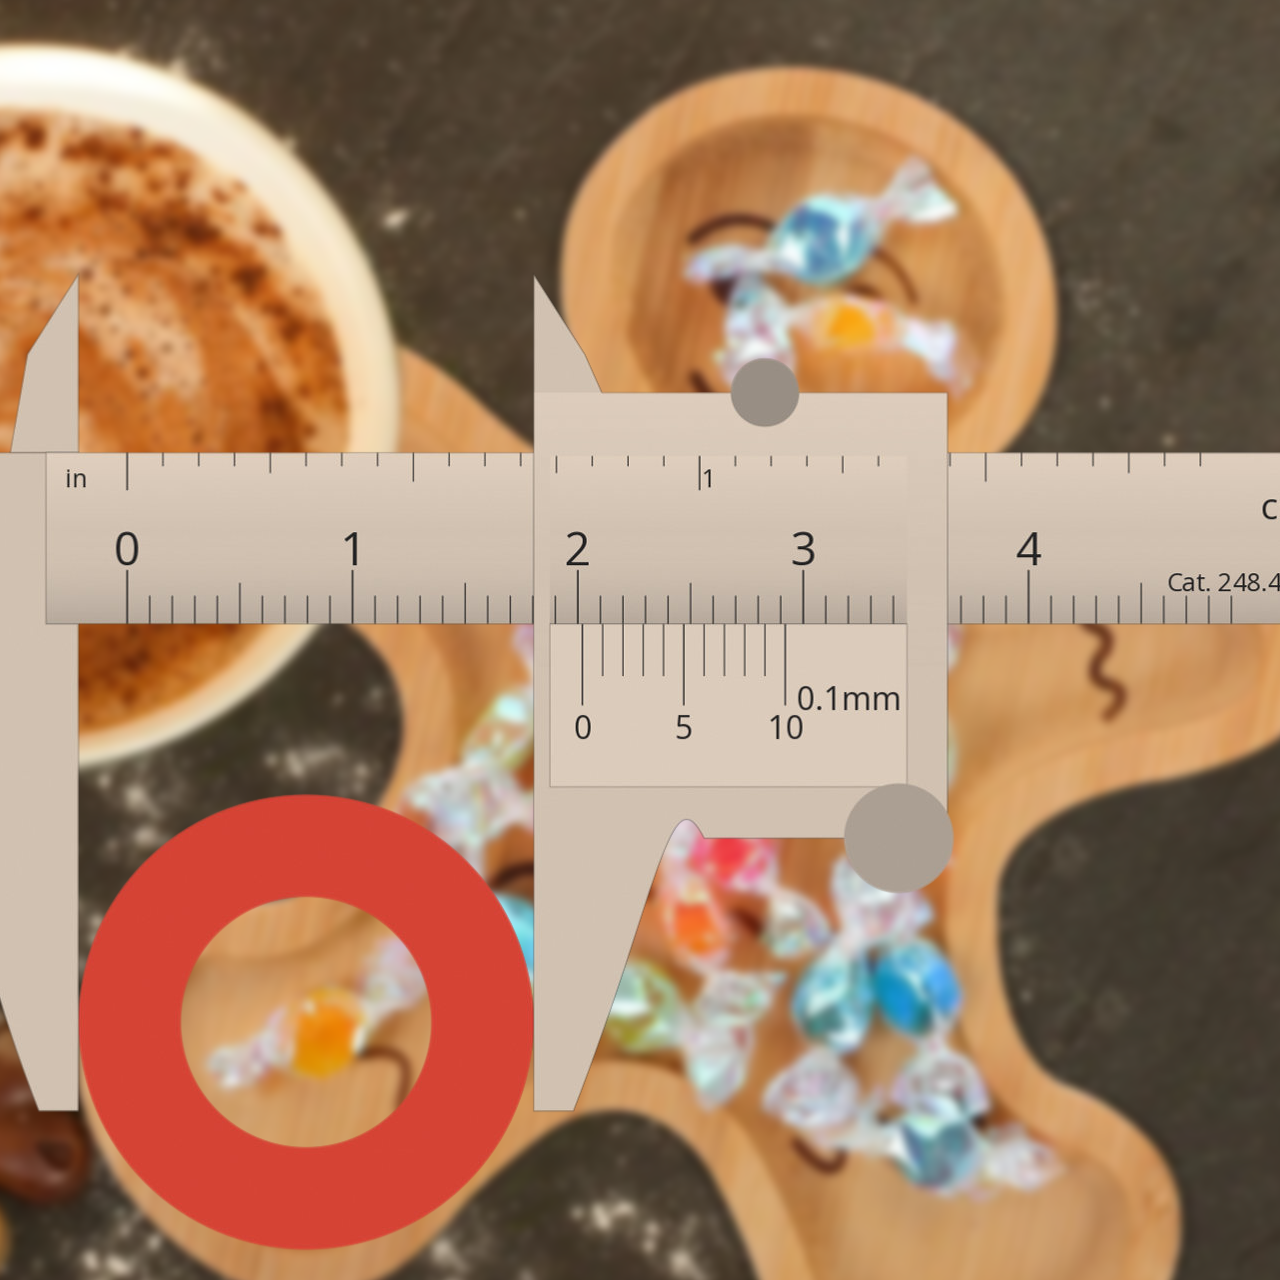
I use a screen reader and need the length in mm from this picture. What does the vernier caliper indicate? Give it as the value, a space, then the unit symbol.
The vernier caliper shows 20.2 mm
